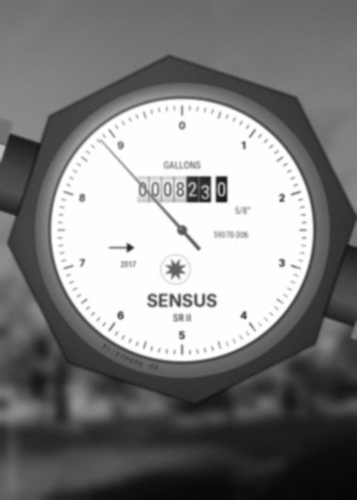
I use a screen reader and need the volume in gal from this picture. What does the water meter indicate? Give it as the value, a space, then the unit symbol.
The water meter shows 8228.8 gal
